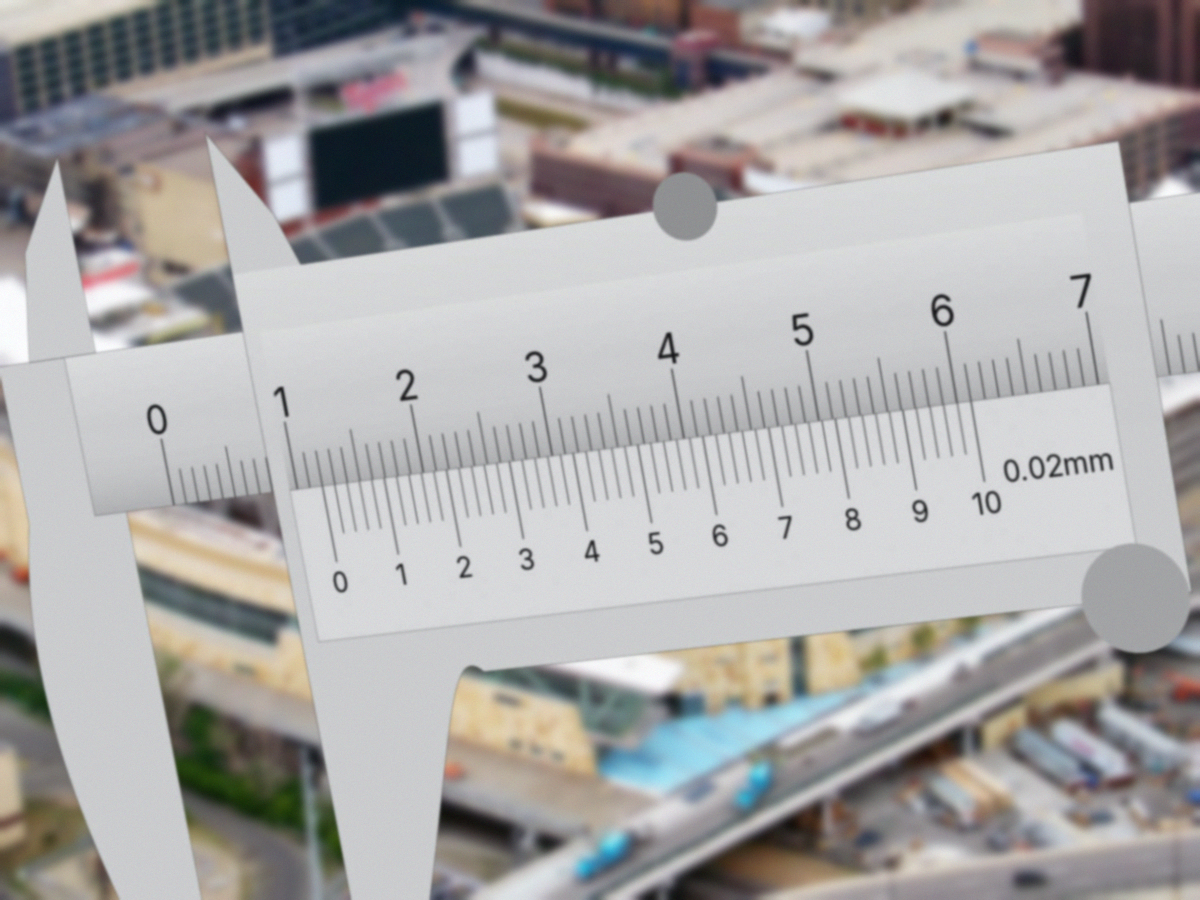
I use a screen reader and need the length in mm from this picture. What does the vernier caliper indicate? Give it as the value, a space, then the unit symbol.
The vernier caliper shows 12.0 mm
